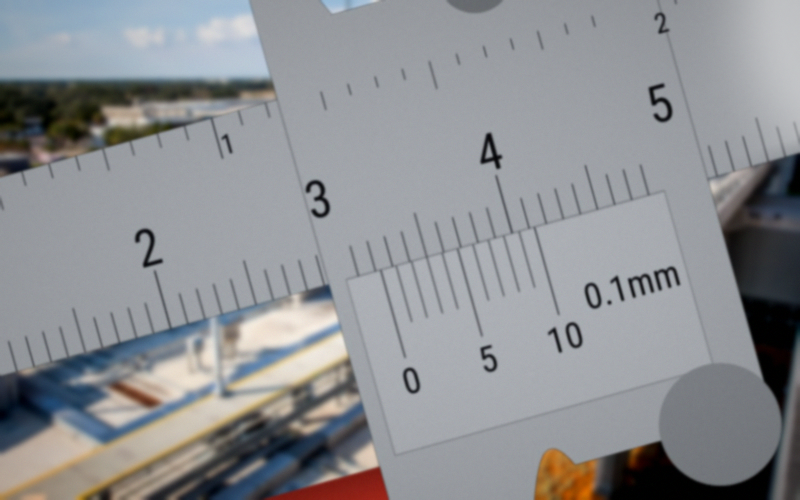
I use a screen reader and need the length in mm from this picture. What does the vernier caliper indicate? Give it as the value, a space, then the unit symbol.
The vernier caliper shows 32.3 mm
